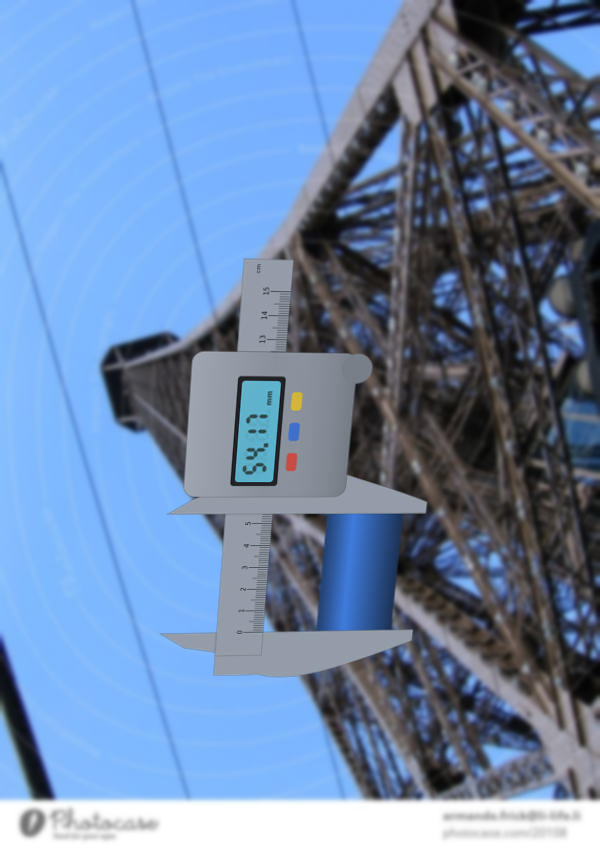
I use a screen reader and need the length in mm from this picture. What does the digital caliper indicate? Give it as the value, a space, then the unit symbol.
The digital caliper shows 54.17 mm
